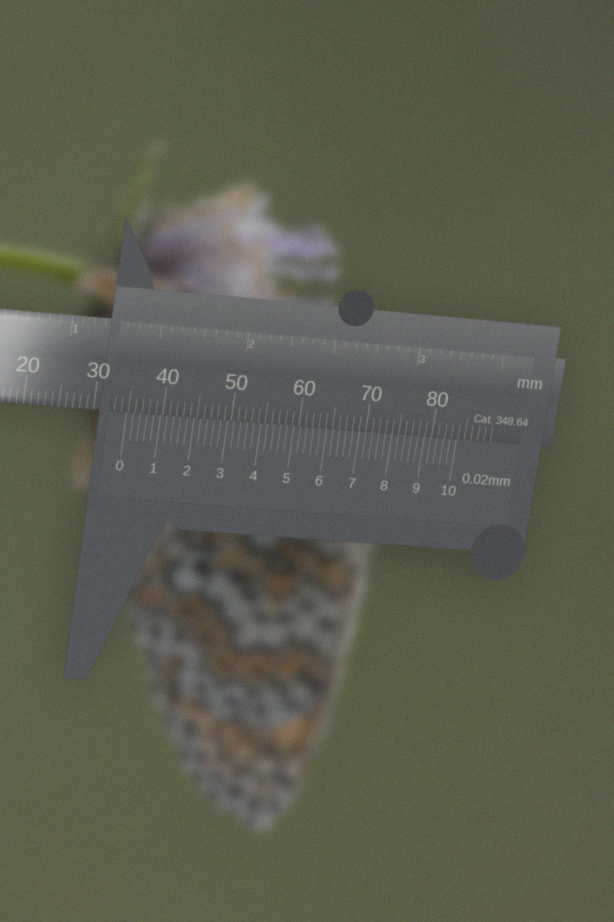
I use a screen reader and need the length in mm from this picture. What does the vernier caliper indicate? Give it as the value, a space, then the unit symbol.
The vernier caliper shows 34.8 mm
